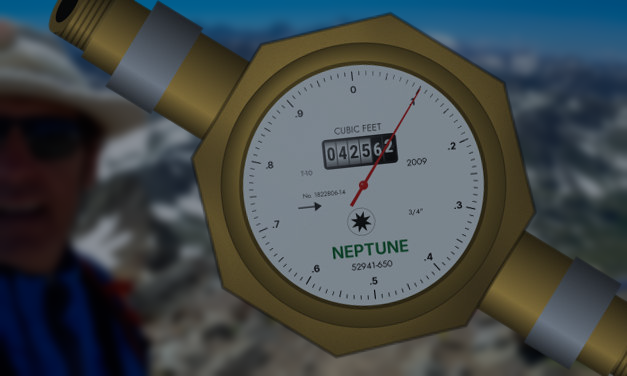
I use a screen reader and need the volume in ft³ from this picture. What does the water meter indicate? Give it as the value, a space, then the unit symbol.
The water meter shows 42562.10 ft³
